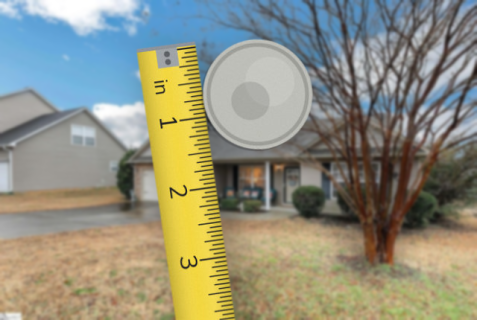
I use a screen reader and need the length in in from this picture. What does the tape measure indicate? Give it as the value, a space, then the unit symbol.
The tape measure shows 1.5625 in
